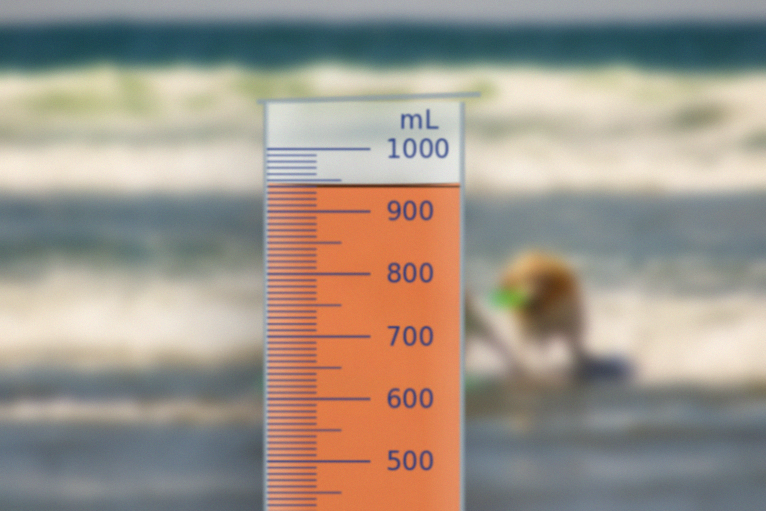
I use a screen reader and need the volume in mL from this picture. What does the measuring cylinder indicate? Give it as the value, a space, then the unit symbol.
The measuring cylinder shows 940 mL
